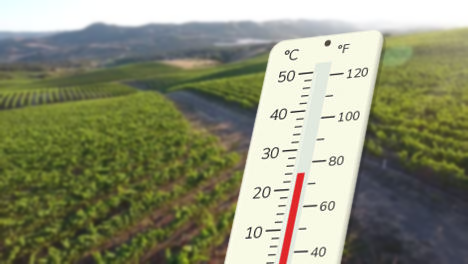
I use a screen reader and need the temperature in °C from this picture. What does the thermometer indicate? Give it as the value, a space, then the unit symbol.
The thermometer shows 24 °C
